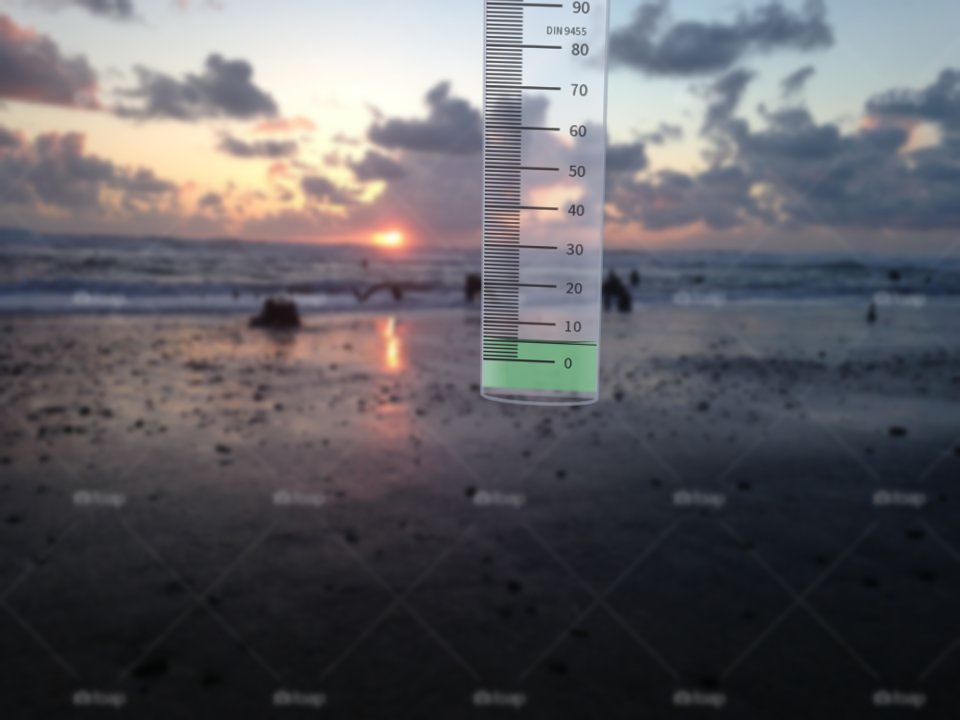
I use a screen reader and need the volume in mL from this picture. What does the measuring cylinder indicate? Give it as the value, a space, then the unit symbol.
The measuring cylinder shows 5 mL
